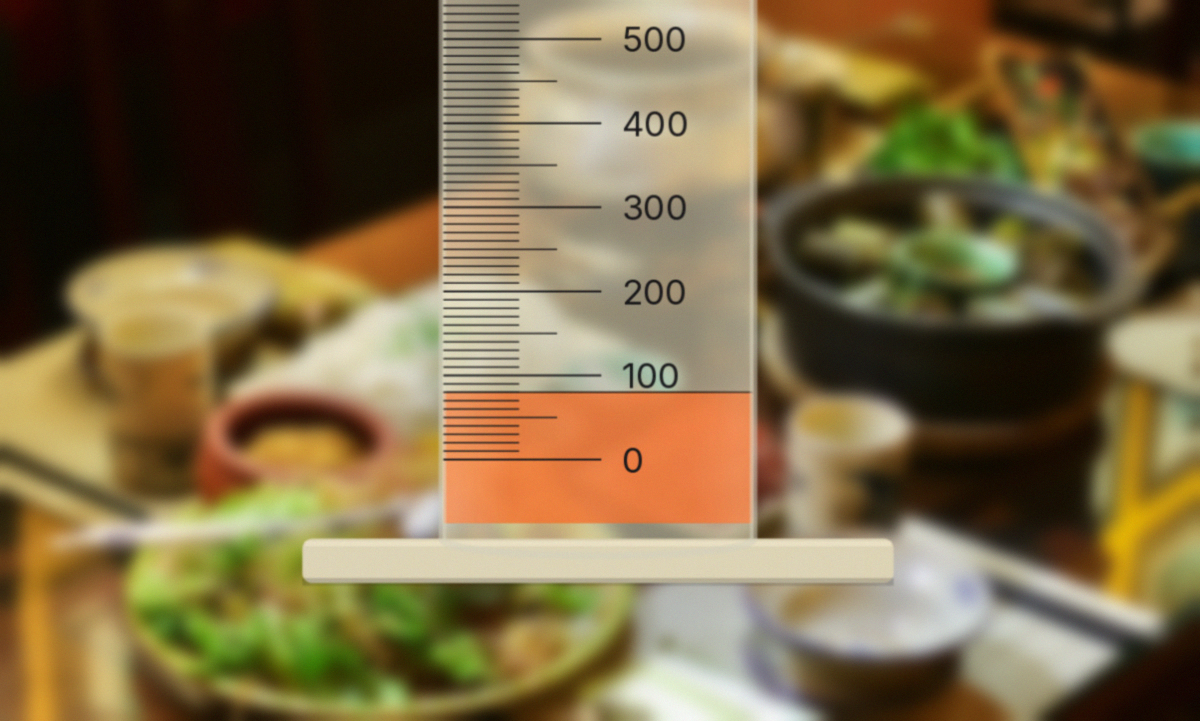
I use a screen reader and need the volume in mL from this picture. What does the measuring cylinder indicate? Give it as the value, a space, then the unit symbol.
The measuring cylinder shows 80 mL
